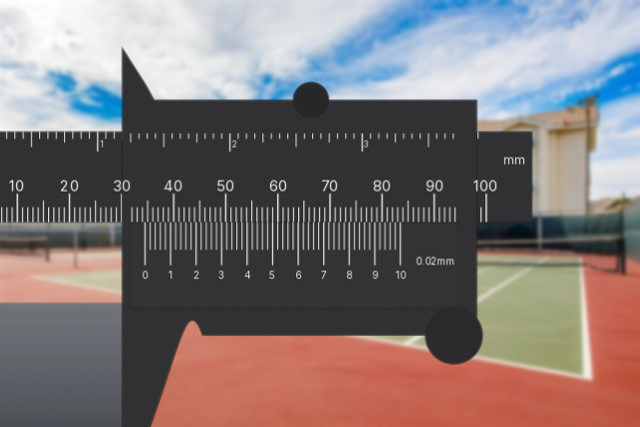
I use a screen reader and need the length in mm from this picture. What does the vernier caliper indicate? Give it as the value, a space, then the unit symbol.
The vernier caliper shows 34.5 mm
